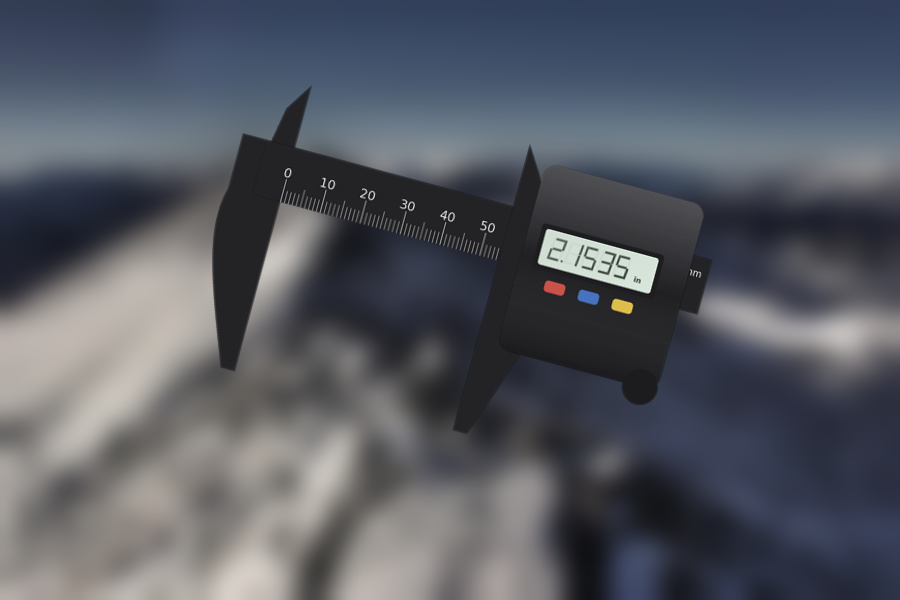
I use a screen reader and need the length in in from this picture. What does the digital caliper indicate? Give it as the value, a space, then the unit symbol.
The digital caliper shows 2.1535 in
